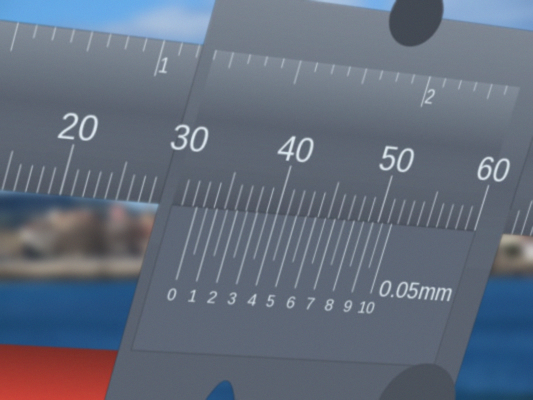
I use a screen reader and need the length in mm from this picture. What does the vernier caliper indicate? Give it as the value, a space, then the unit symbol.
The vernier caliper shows 32.4 mm
